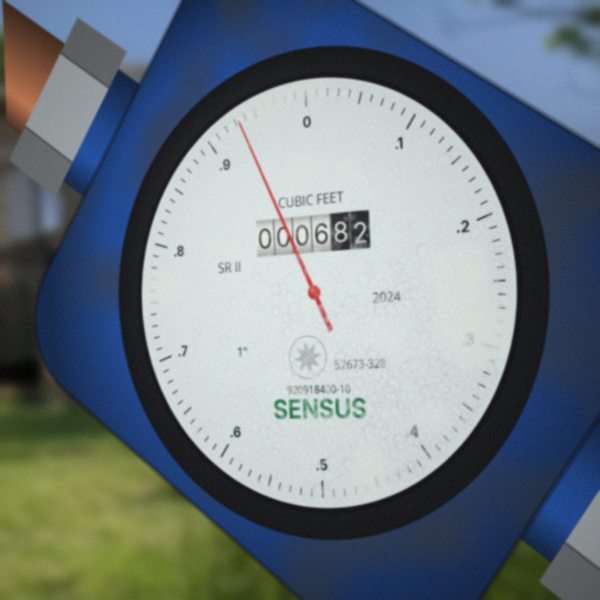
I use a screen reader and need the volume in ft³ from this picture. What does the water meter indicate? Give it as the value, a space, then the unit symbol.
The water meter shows 681.93 ft³
